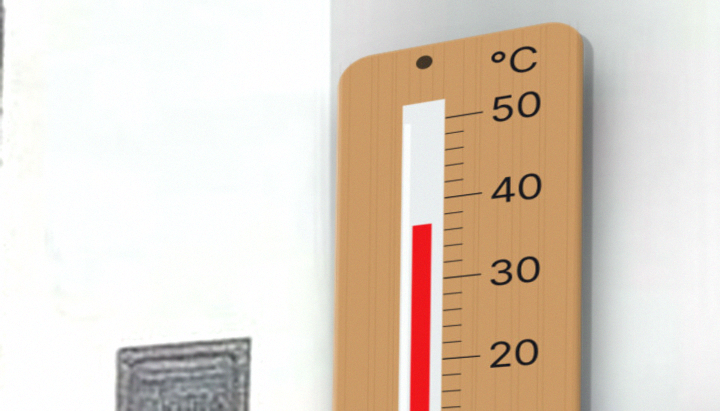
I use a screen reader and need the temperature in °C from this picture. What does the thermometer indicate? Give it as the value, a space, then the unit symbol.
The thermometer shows 37 °C
